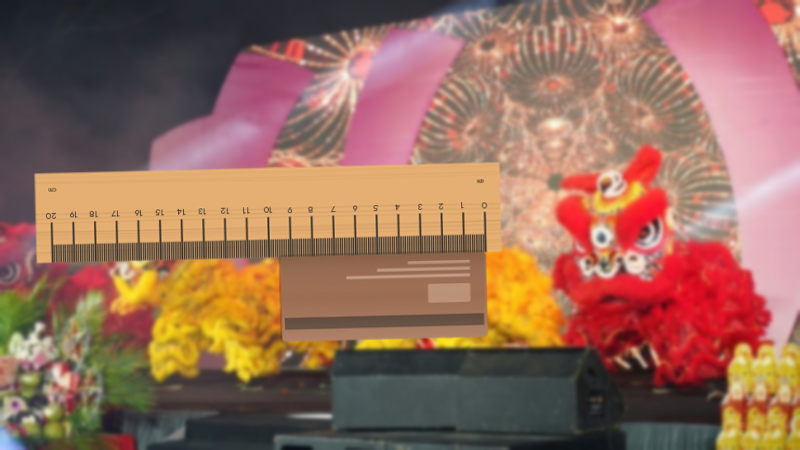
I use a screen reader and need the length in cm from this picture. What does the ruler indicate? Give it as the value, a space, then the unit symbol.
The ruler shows 9.5 cm
